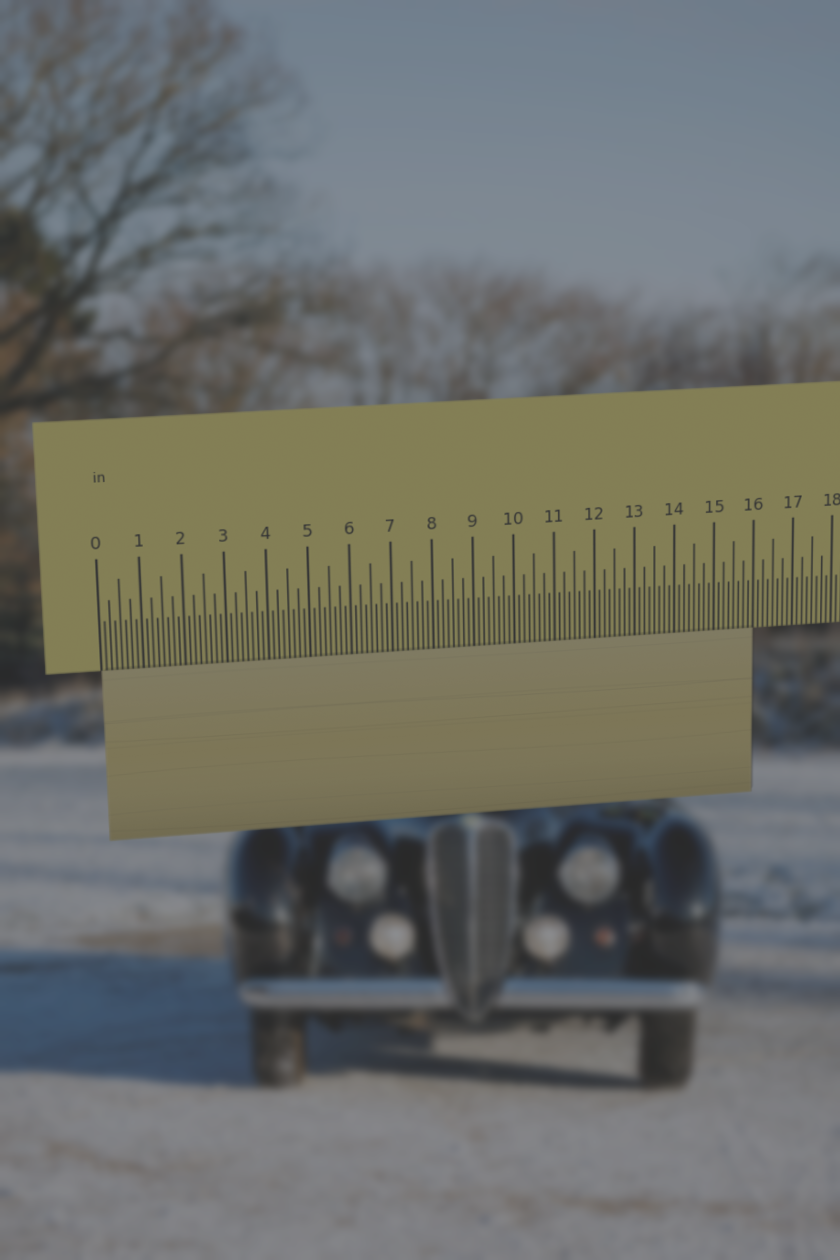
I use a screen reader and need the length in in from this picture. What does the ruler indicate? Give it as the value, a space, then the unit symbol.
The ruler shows 16 in
